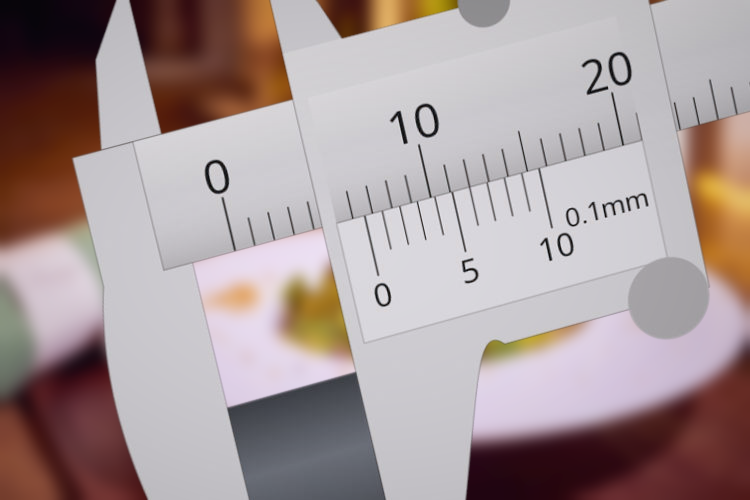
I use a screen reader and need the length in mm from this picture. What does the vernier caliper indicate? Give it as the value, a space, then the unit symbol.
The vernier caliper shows 6.6 mm
